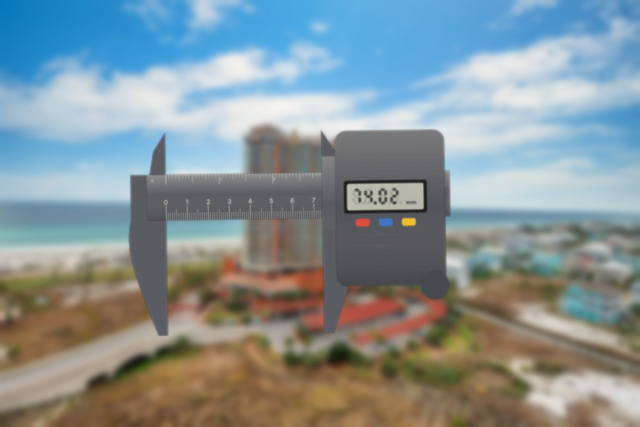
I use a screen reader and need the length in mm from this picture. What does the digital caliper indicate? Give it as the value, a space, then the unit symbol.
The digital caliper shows 74.02 mm
